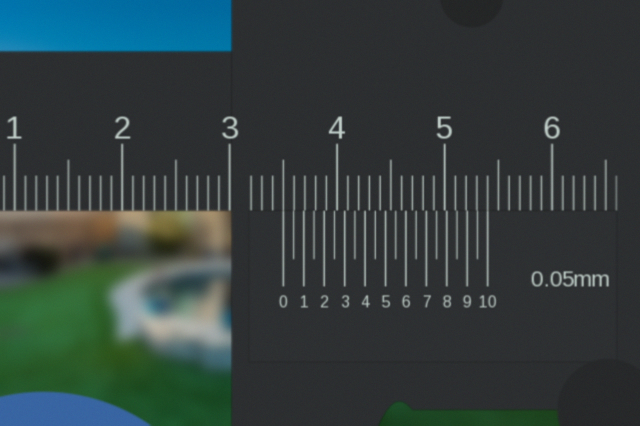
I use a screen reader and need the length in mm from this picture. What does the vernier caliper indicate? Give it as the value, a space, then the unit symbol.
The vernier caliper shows 35.0 mm
